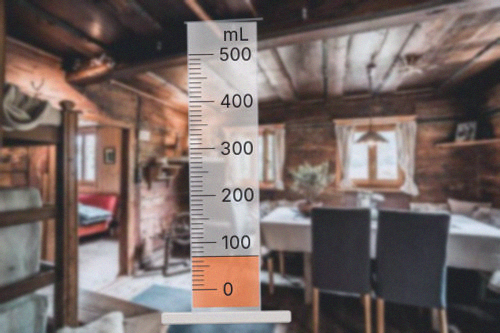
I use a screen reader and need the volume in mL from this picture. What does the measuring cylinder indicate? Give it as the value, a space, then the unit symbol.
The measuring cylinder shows 70 mL
